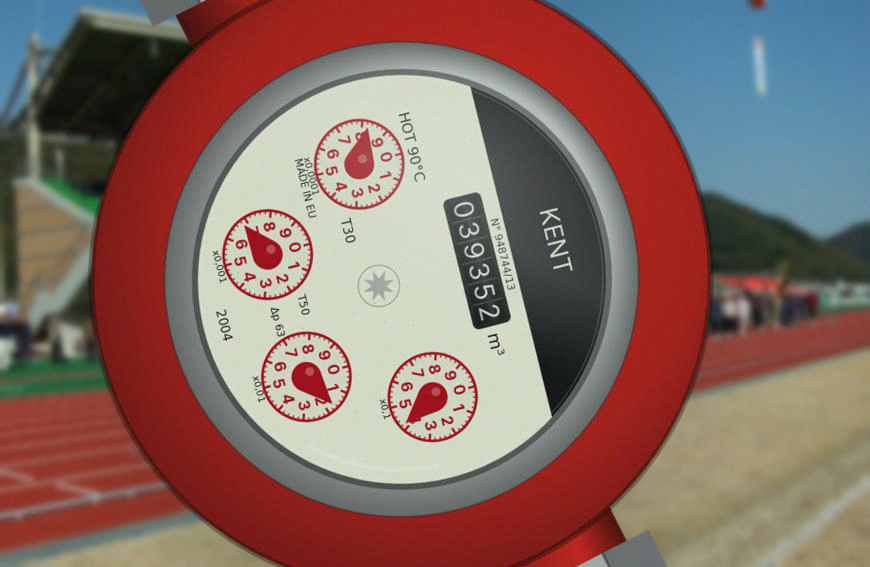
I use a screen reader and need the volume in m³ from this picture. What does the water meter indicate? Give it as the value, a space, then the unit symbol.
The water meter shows 39352.4168 m³
